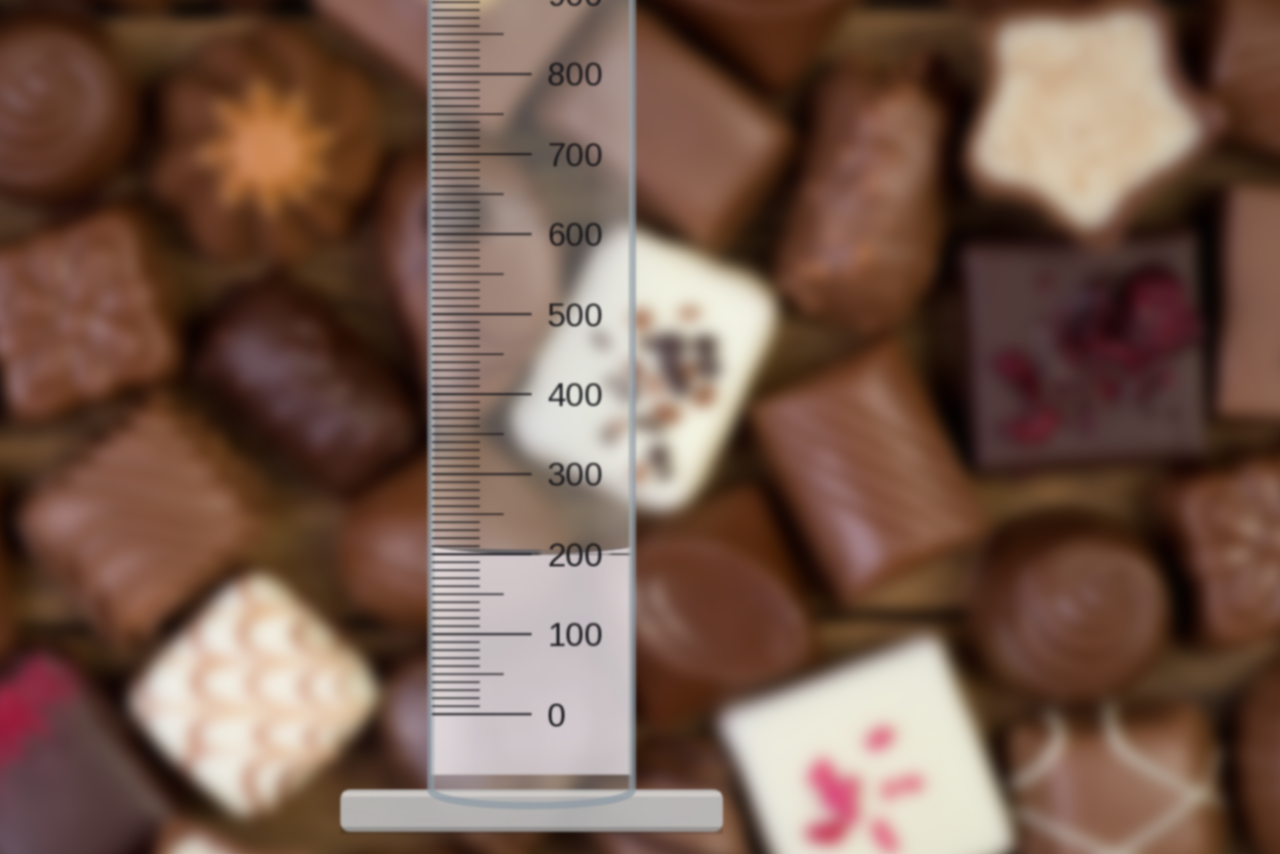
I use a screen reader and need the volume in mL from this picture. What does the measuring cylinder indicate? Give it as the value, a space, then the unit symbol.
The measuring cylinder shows 200 mL
